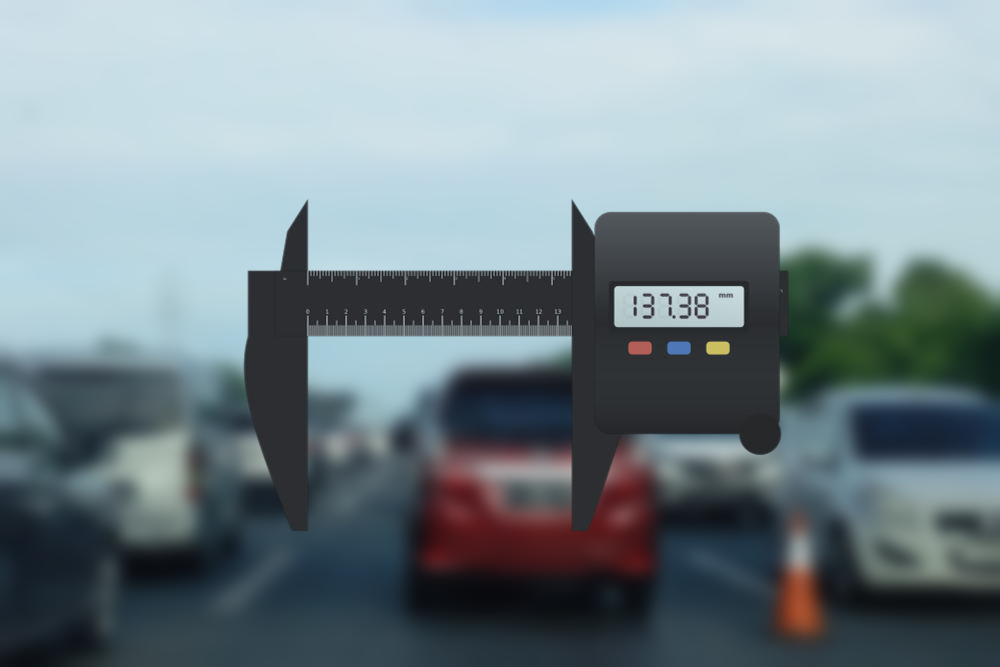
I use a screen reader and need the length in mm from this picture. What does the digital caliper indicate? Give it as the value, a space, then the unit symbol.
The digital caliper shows 137.38 mm
